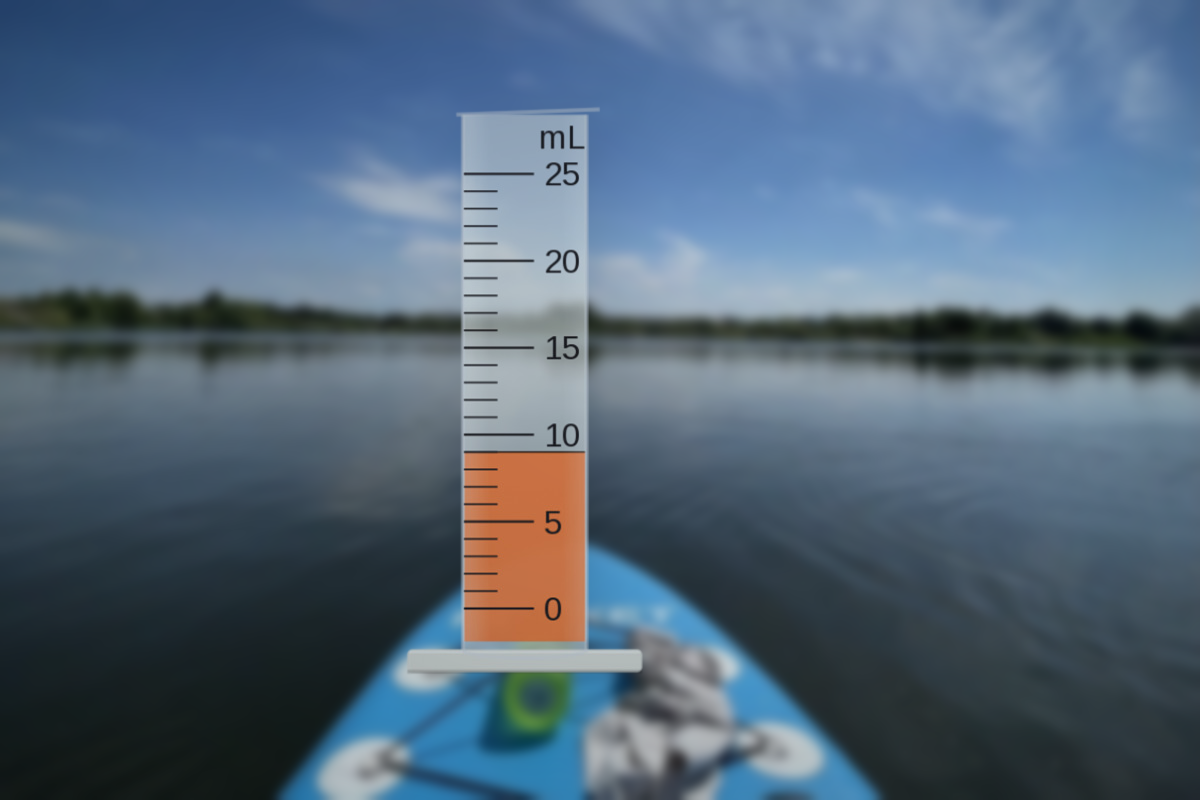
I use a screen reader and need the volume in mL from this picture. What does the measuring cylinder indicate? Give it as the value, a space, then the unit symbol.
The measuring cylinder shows 9 mL
